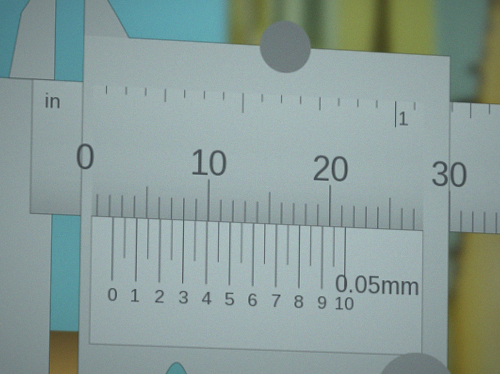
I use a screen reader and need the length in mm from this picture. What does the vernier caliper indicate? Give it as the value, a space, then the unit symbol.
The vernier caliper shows 2.3 mm
